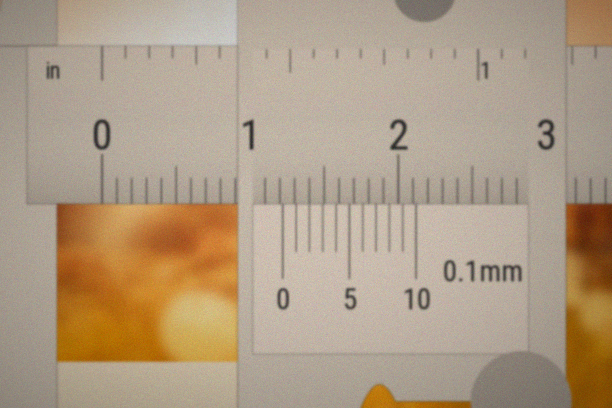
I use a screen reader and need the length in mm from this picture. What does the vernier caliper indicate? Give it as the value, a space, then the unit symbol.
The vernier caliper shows 12.2 mm
